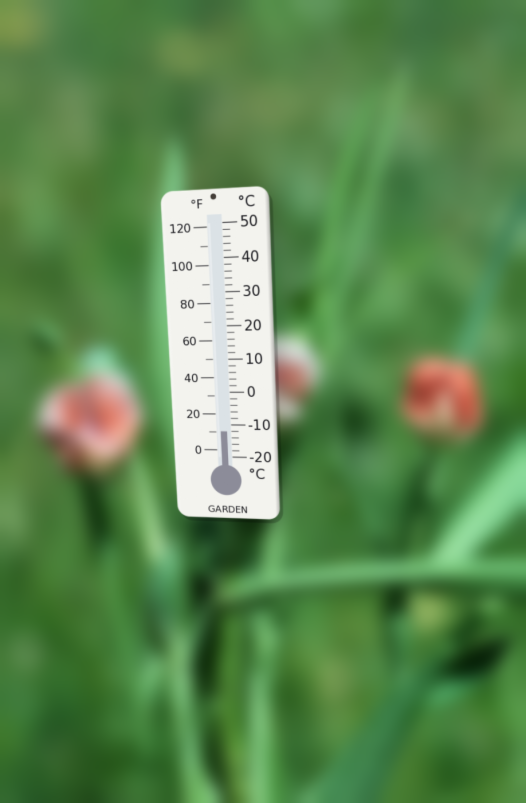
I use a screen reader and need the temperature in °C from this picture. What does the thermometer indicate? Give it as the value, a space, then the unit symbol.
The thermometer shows -12 °C
